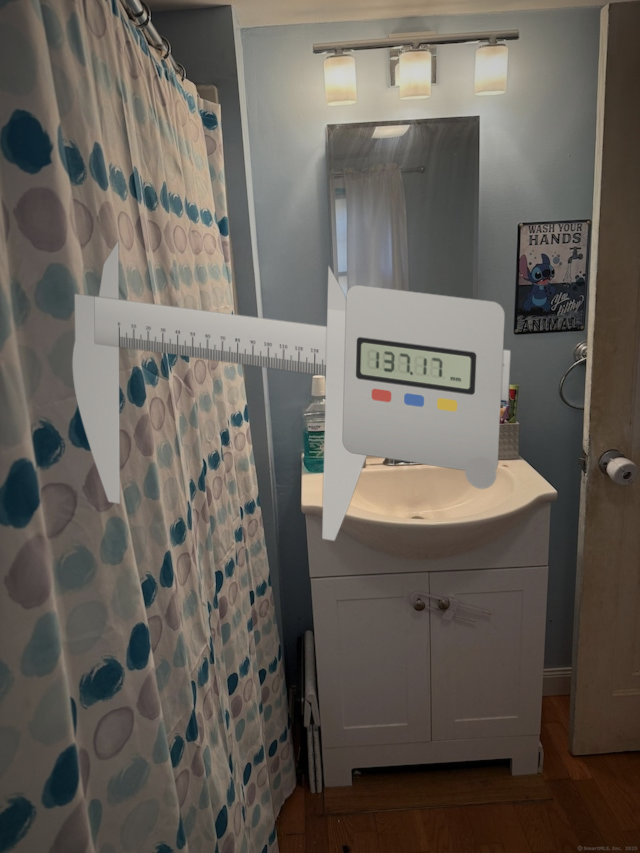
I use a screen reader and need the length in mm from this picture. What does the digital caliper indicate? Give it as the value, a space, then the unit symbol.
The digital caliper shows 137.17 mm
